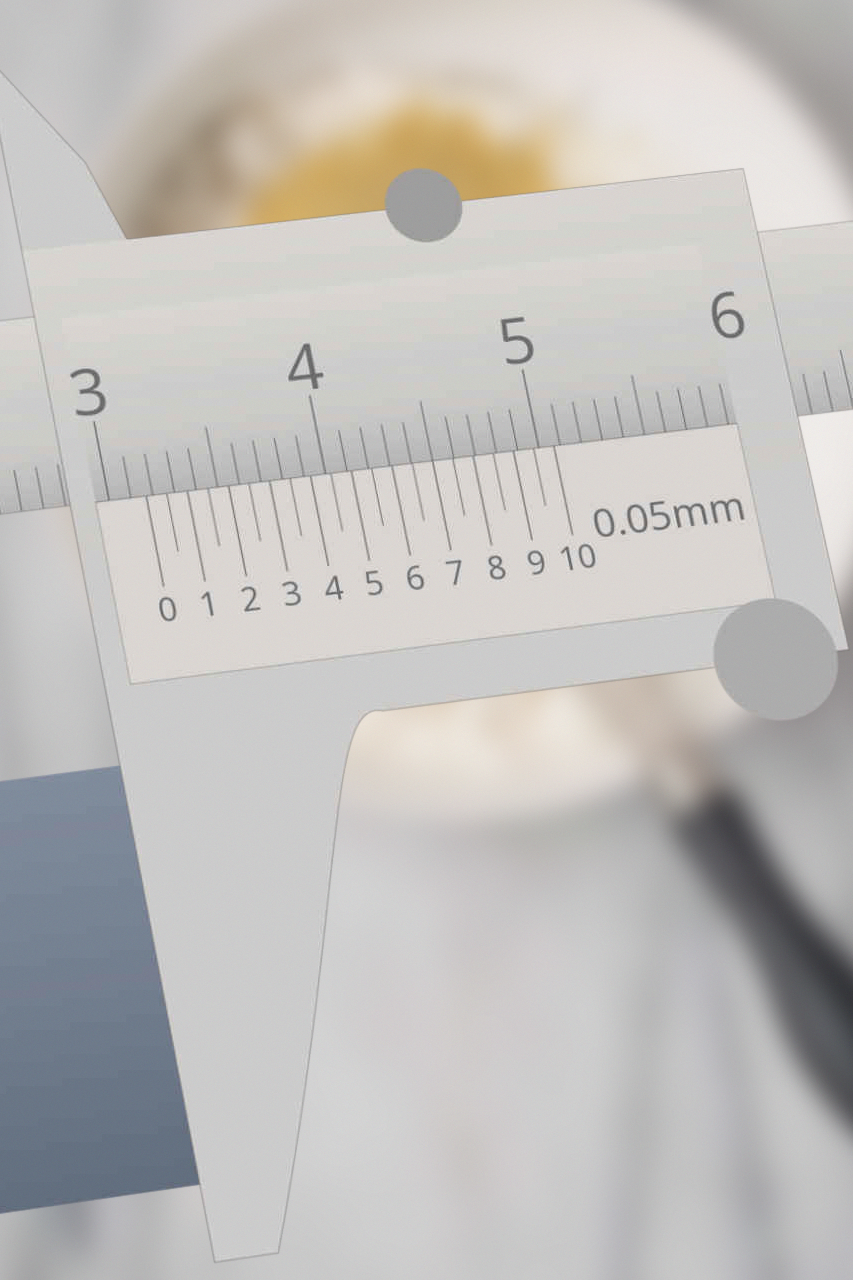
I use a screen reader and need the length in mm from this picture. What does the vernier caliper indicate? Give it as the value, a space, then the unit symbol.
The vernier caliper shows 31.7 mm
